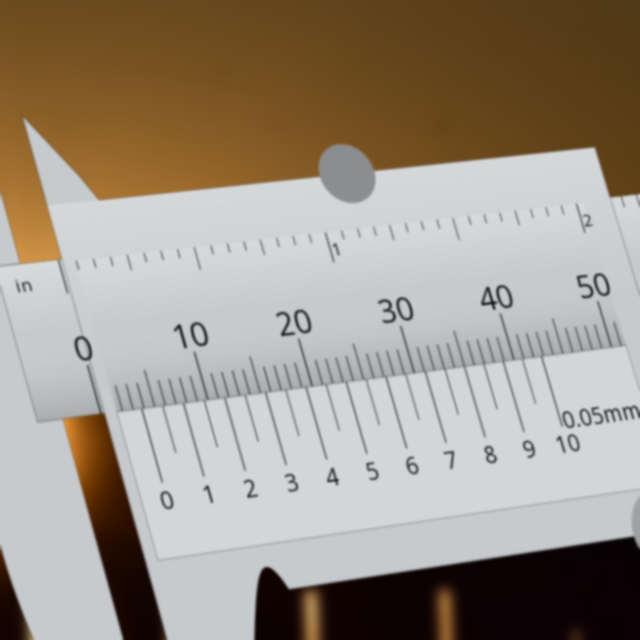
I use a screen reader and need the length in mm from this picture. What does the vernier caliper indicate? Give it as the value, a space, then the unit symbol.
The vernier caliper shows 3.8 mm
